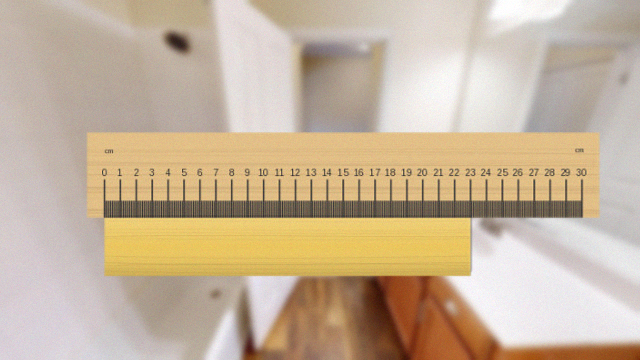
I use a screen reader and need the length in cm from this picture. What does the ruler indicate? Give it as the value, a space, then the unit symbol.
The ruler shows 23 cm
